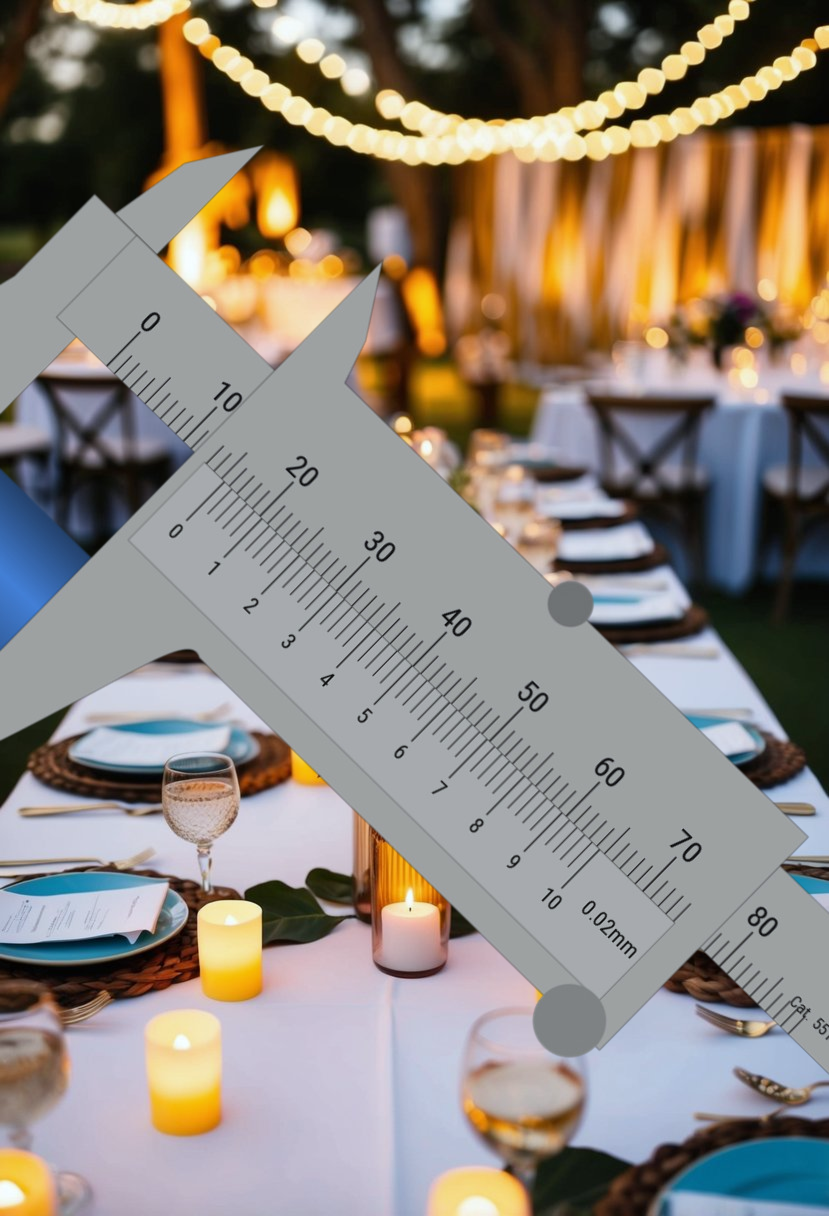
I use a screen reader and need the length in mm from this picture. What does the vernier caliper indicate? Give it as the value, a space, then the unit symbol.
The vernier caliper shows 15.4 mm
